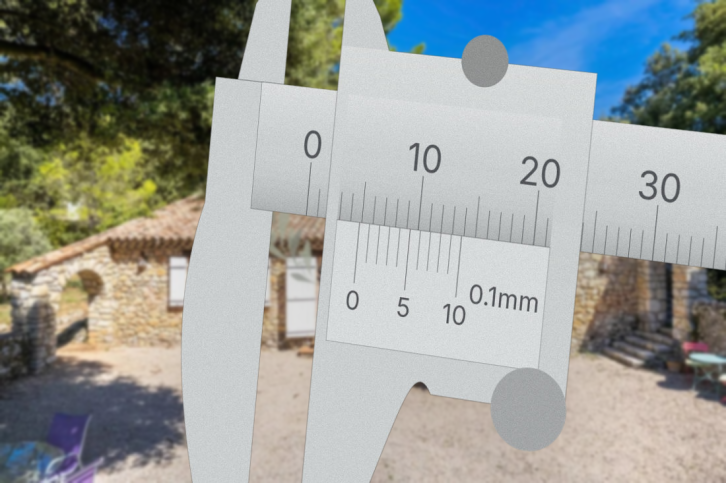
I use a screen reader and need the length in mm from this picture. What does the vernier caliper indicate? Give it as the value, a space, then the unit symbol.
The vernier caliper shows 4.8 mm
